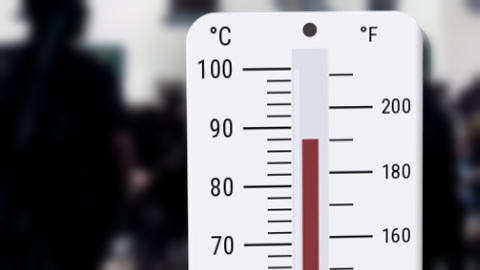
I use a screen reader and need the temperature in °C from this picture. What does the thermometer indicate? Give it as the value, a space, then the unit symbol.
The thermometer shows 88 °C
